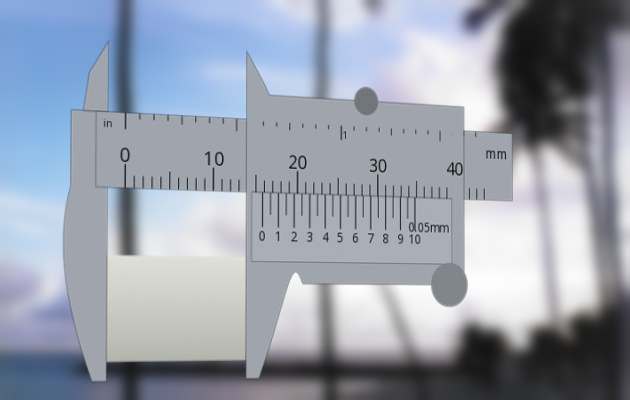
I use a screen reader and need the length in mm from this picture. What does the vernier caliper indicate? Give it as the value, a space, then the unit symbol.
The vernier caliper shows 15.8 mm
